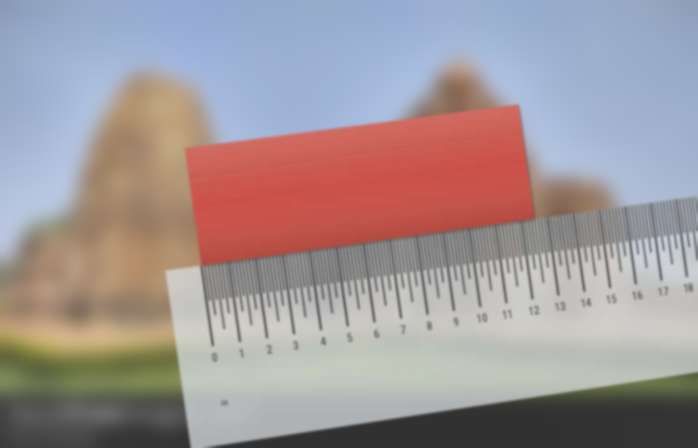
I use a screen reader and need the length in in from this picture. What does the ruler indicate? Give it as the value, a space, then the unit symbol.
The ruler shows 12.5 in
